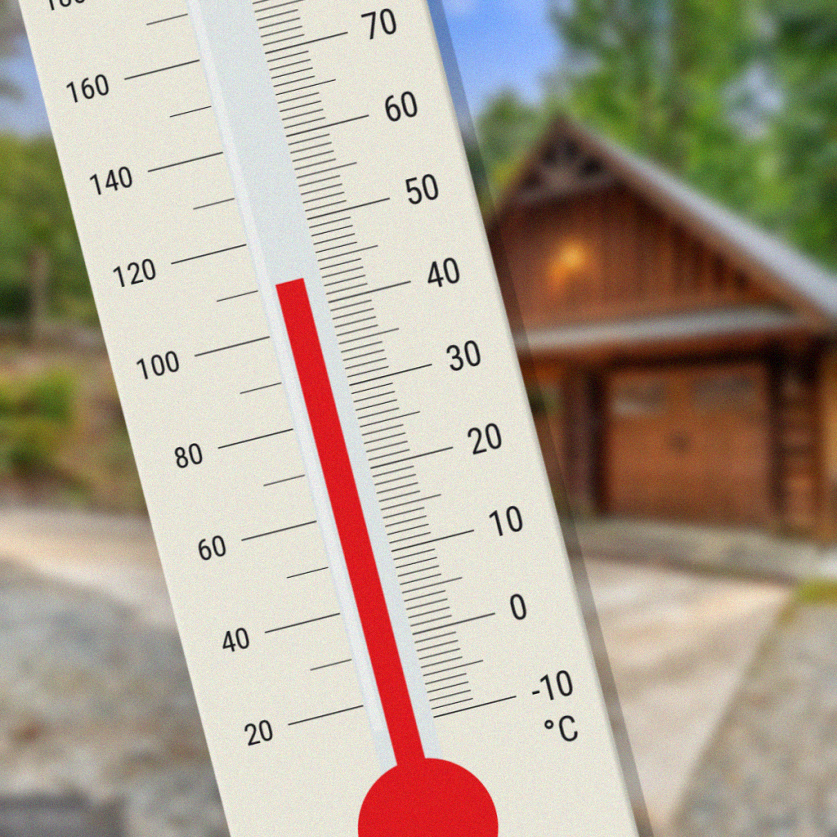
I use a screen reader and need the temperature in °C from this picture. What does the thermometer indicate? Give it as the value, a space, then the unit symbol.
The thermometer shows 43.5 °C
